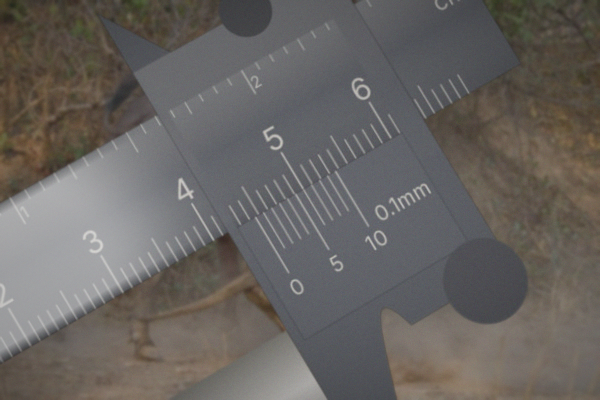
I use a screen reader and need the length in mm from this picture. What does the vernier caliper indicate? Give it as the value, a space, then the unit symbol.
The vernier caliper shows 44.6 mm
